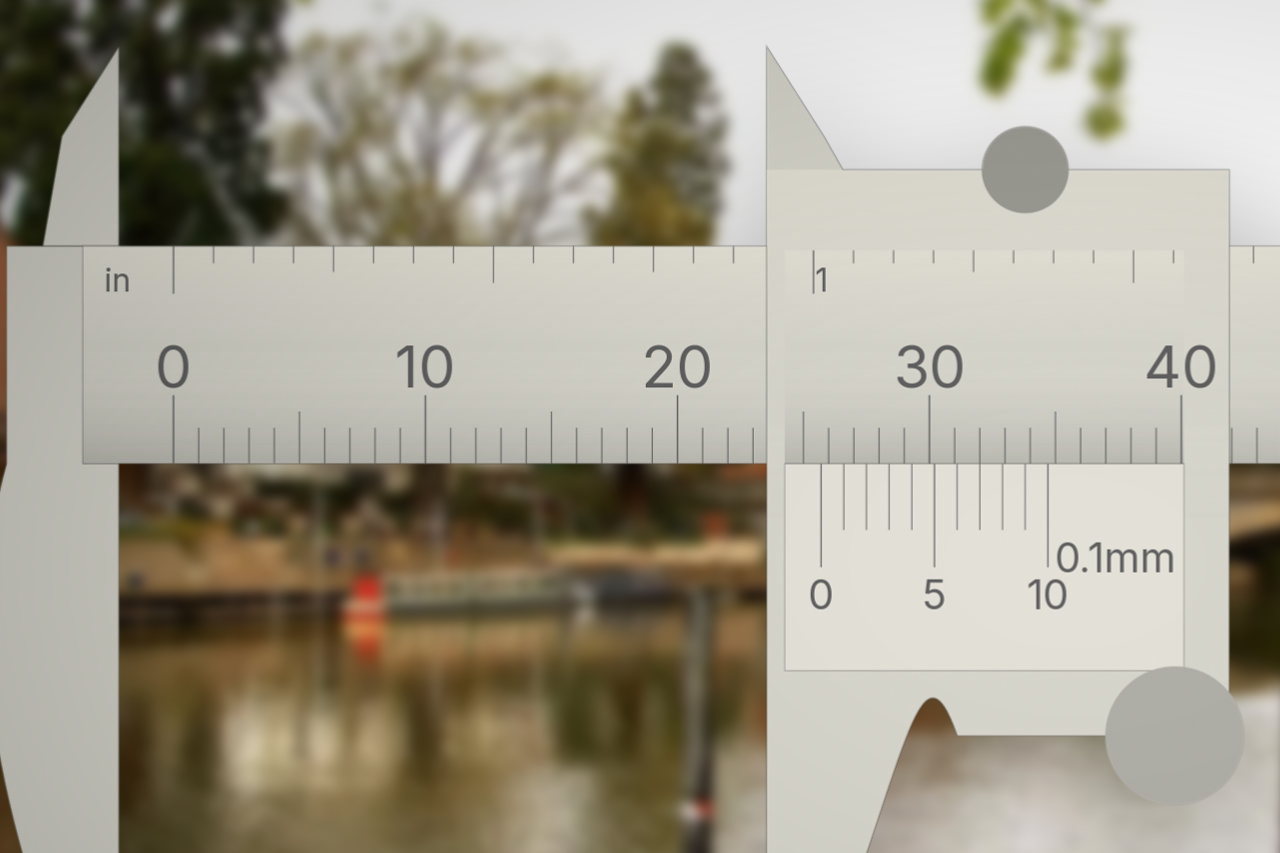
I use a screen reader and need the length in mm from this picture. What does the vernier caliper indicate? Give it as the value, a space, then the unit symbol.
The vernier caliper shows 25.7 mm
